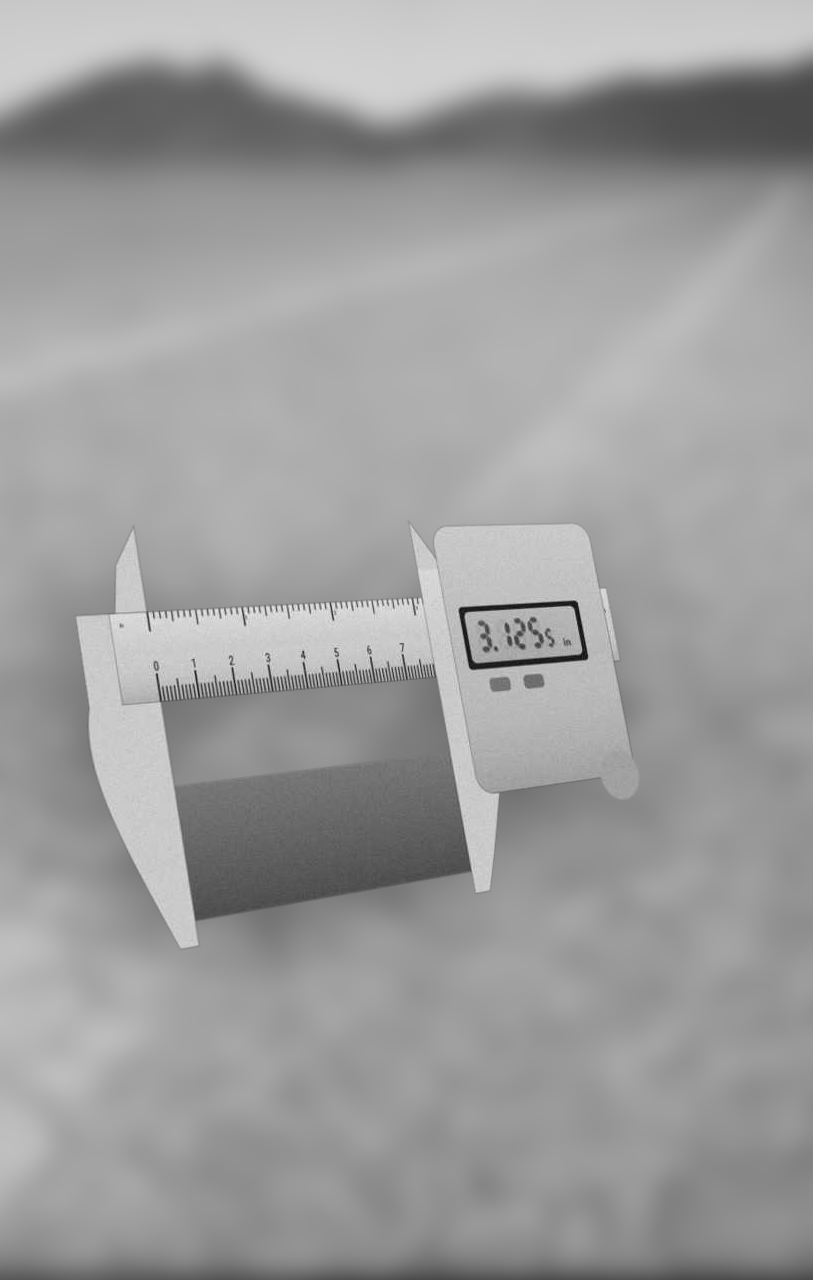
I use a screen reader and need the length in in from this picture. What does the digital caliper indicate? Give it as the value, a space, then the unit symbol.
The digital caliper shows 3.1255 in
